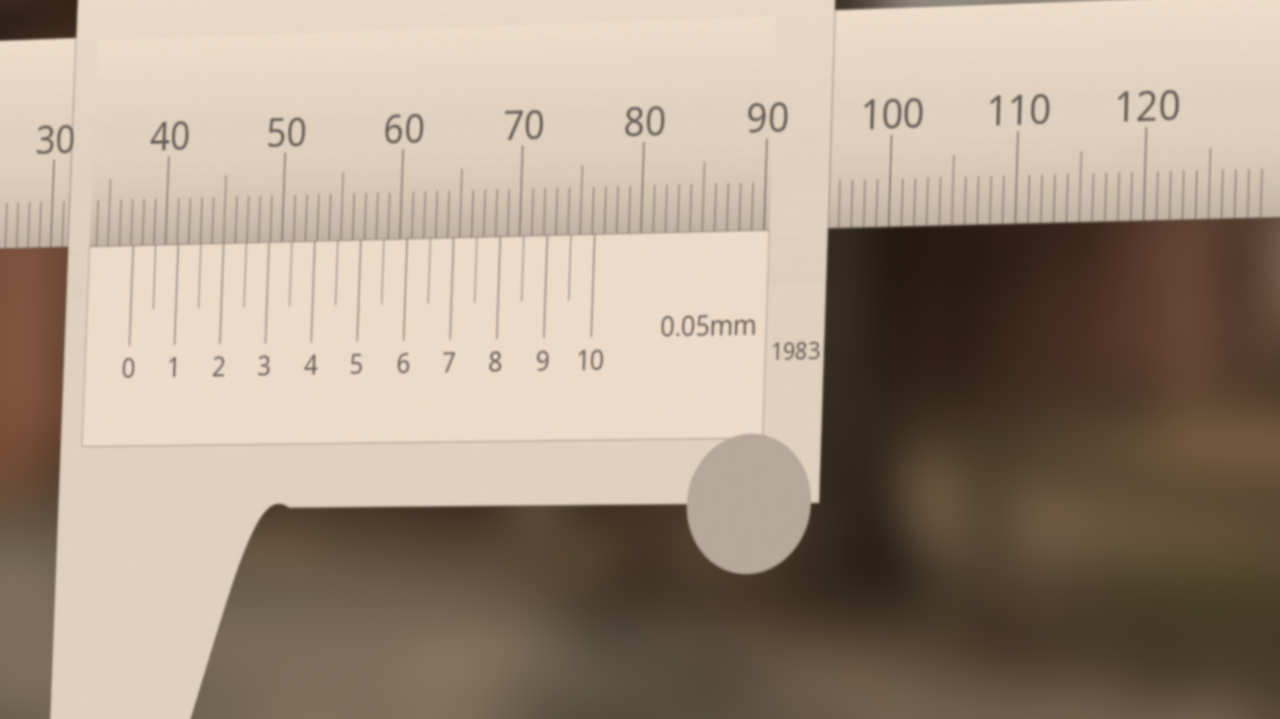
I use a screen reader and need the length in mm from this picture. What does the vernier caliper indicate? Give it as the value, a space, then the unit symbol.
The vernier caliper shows 37.2 mm
